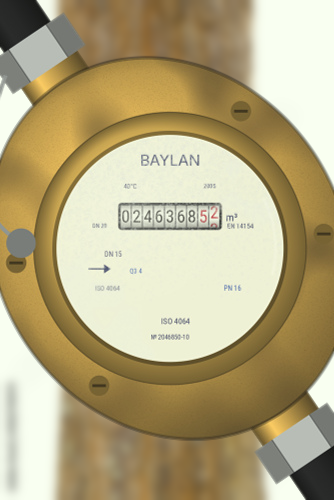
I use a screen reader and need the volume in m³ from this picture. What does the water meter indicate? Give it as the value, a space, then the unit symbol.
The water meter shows 246368.52 m³
